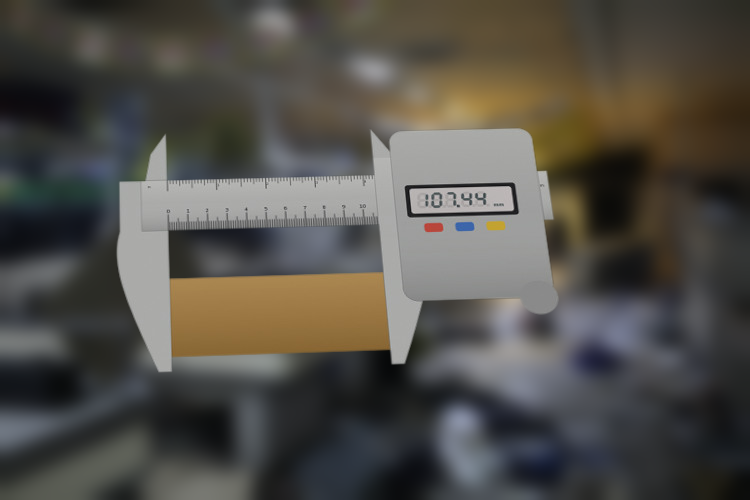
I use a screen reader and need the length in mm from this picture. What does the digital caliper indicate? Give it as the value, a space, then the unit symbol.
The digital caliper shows 107.44 mm
